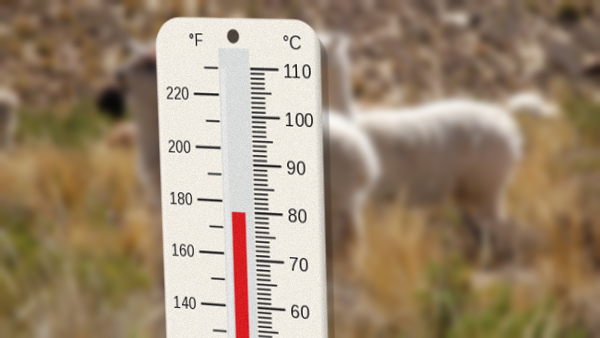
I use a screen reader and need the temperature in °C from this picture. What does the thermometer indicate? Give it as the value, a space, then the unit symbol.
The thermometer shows 80 °C
